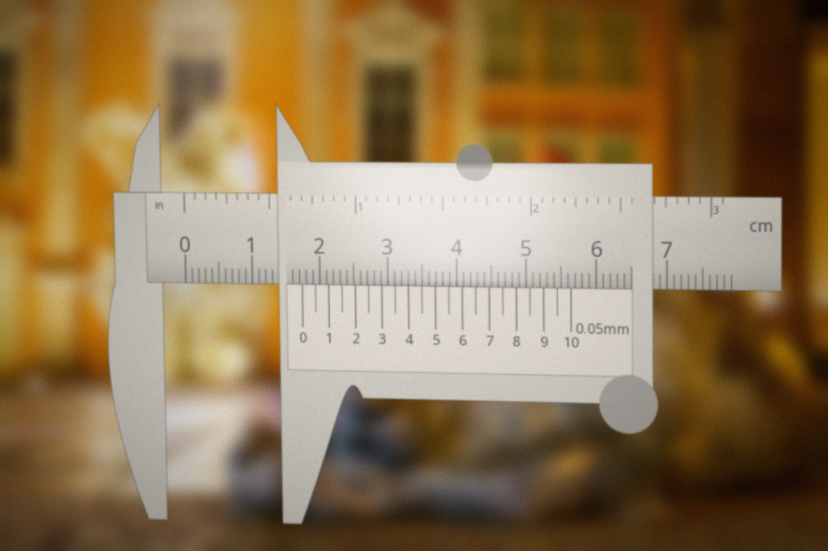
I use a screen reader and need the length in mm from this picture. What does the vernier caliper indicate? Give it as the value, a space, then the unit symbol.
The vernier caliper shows 17.4 mm
